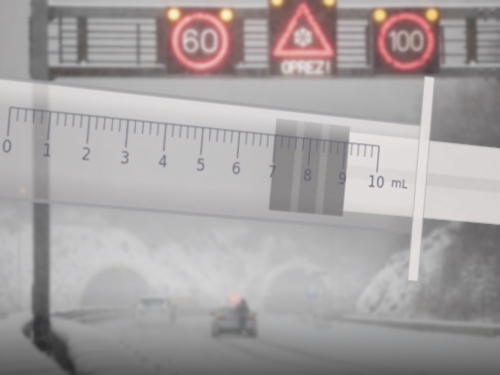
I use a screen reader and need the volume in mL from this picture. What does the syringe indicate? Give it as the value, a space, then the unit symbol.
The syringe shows 7 mL
